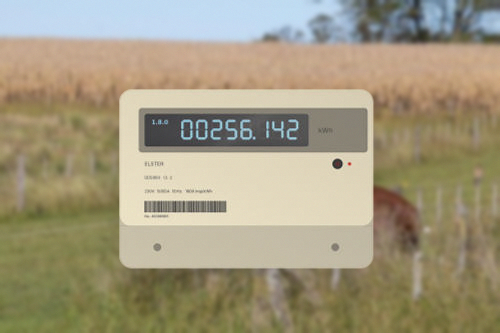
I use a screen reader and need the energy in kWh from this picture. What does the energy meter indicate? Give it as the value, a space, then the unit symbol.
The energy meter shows 256.142 kWh
